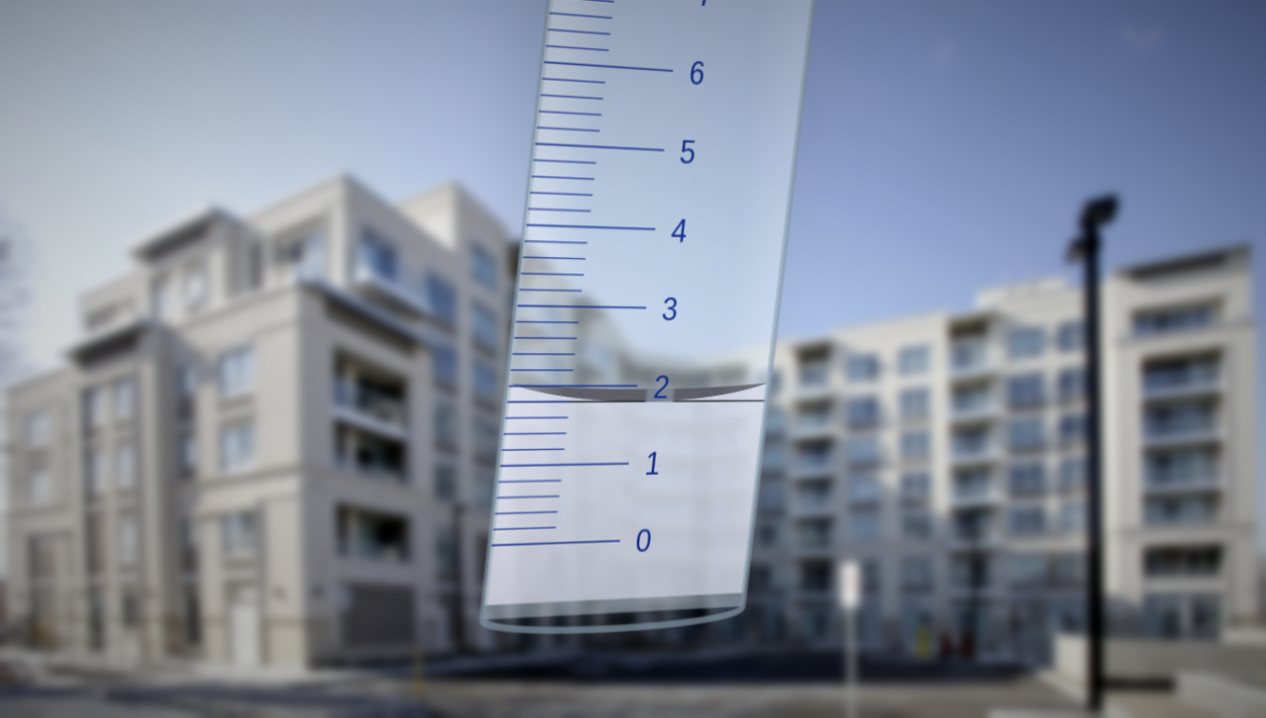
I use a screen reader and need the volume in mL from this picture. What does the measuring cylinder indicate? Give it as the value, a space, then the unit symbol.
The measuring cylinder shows 1.8 mL
